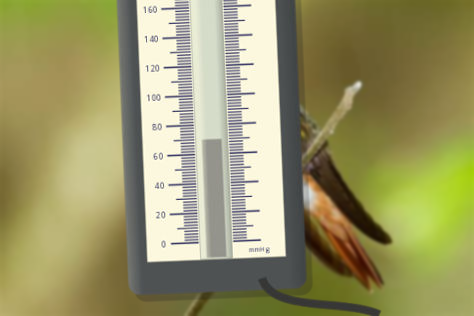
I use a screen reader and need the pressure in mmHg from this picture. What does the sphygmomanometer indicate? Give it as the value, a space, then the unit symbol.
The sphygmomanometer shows 70 mmHg
